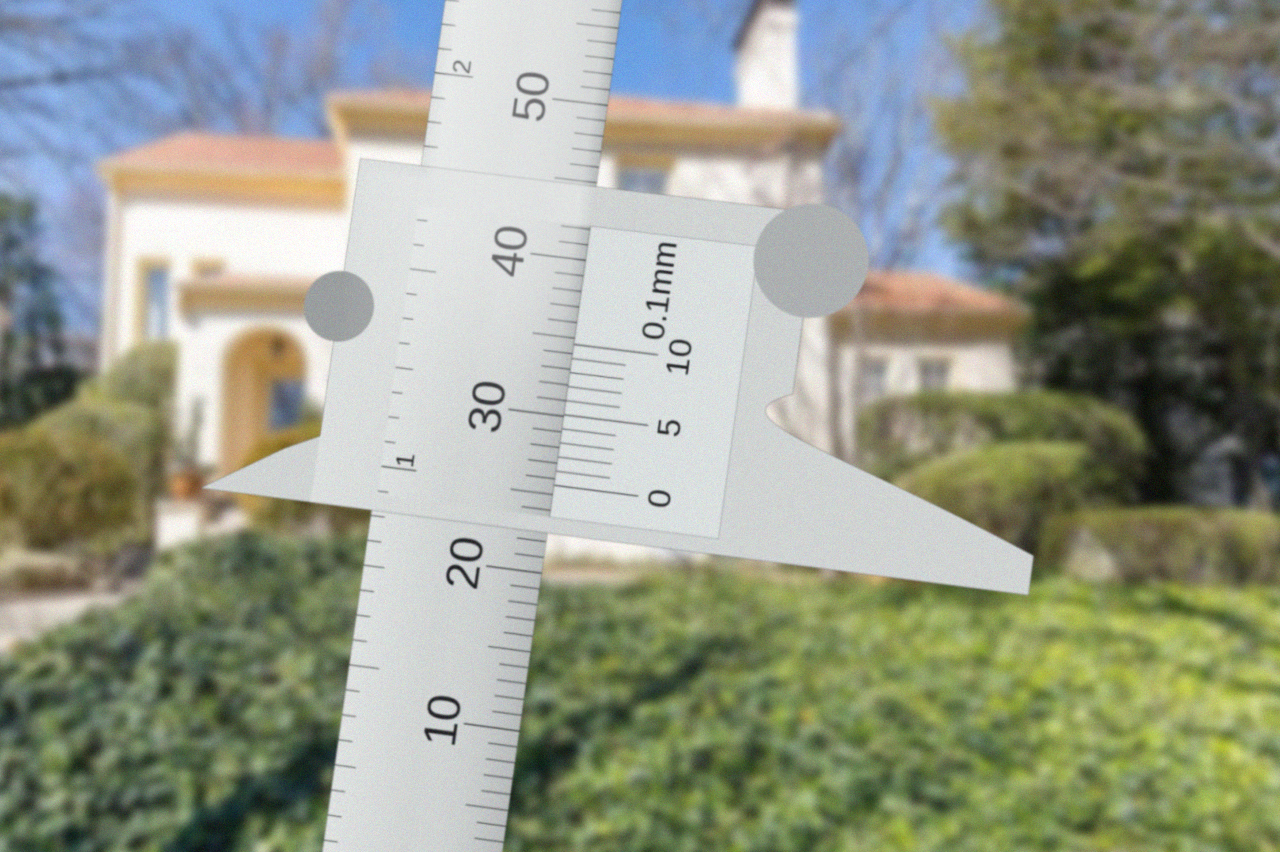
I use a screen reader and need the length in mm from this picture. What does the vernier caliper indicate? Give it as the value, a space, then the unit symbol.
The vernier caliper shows 25.6 mm
